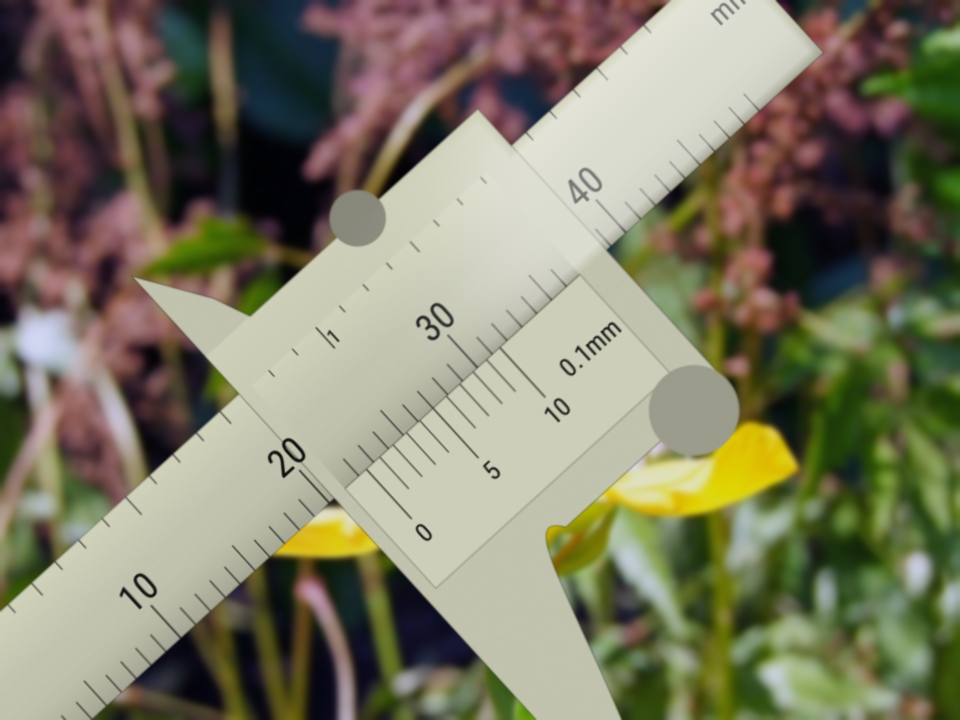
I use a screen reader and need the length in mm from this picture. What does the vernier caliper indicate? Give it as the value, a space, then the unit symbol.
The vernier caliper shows 22.5 mm
